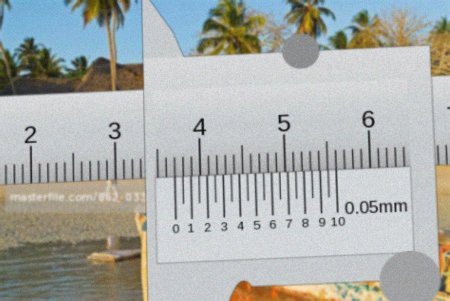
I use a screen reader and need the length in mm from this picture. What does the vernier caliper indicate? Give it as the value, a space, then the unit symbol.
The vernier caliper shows 37.0 mm
